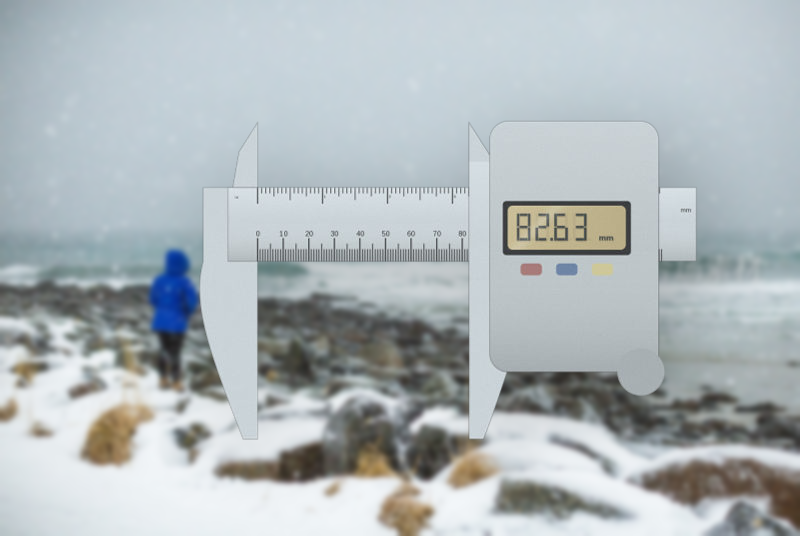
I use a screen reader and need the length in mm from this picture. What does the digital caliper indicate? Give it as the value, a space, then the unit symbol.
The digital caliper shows 82.63 mm
